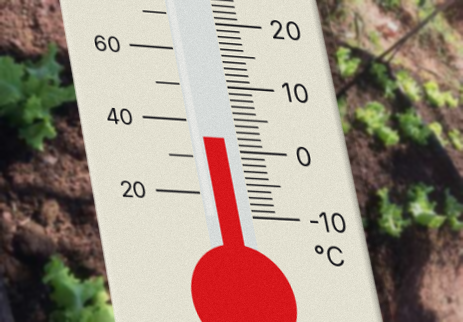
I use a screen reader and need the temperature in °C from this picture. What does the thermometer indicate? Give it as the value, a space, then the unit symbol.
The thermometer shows 2 °C
